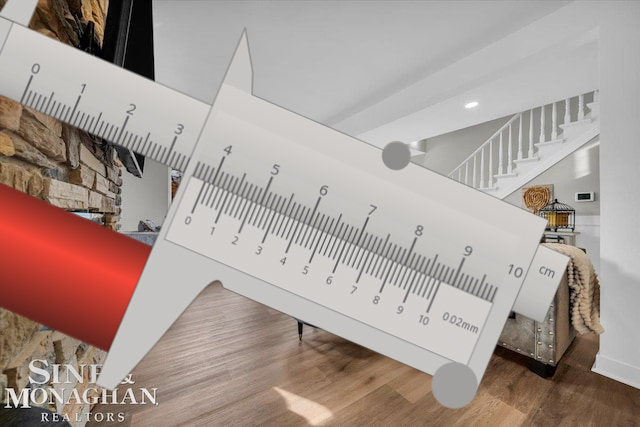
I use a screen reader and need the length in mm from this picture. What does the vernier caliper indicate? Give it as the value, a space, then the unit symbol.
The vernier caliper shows 38.5 mm
